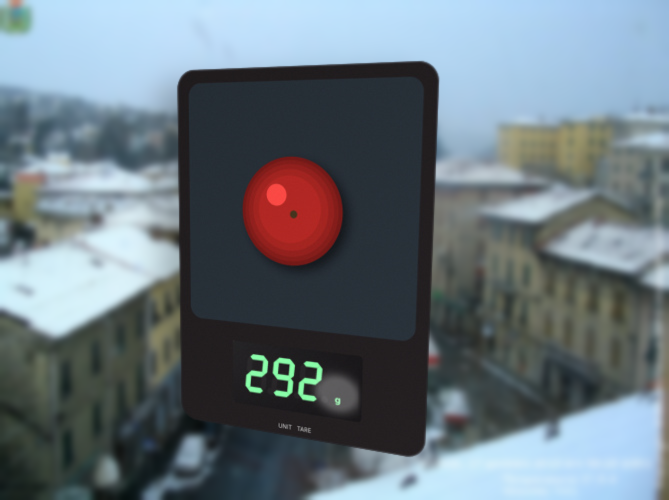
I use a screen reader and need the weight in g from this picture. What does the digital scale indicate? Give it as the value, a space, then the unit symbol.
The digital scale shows 292 g
